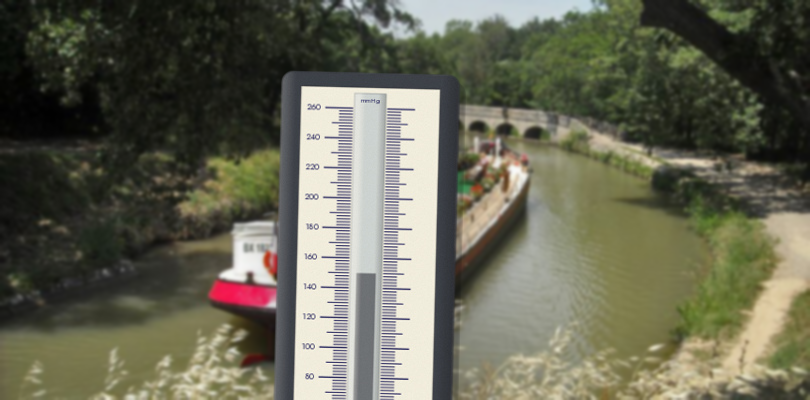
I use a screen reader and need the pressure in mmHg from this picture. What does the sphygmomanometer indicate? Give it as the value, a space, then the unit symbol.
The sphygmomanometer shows 150 mmHg
